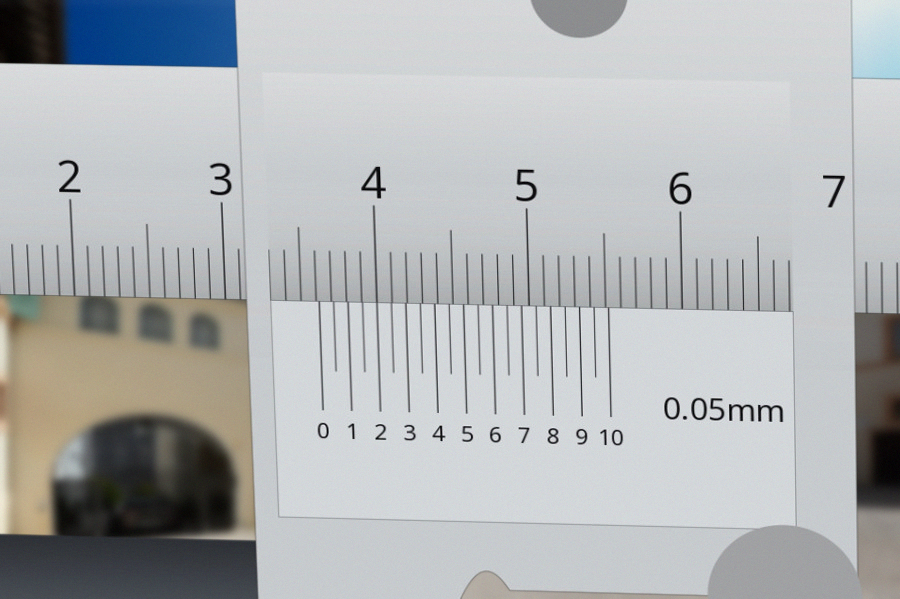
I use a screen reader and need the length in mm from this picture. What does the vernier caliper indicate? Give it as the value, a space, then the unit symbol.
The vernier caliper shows 36.2 mm
